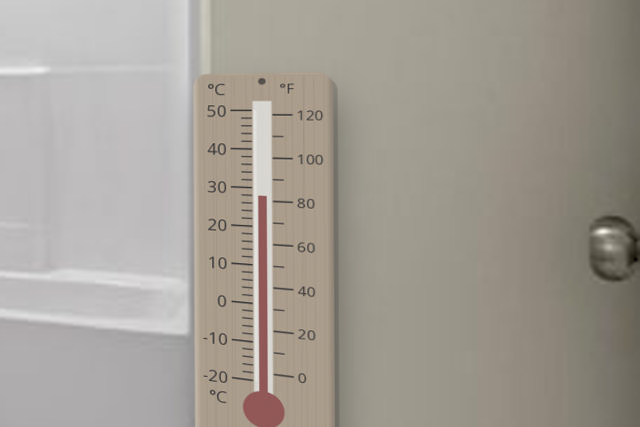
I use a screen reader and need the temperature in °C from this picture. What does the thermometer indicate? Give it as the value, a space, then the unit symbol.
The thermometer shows 28 °C
